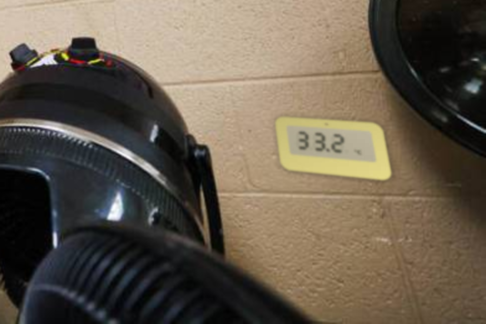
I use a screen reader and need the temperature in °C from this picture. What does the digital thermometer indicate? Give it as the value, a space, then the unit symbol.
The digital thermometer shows 33.2 °C
